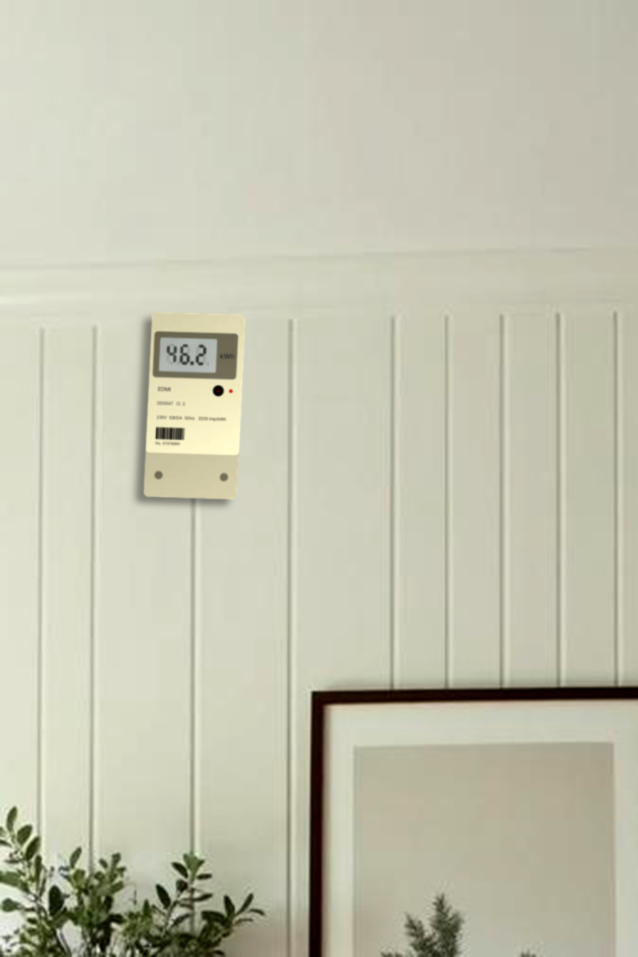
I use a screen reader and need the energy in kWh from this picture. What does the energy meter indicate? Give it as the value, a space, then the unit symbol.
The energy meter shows 46.2 kWh
